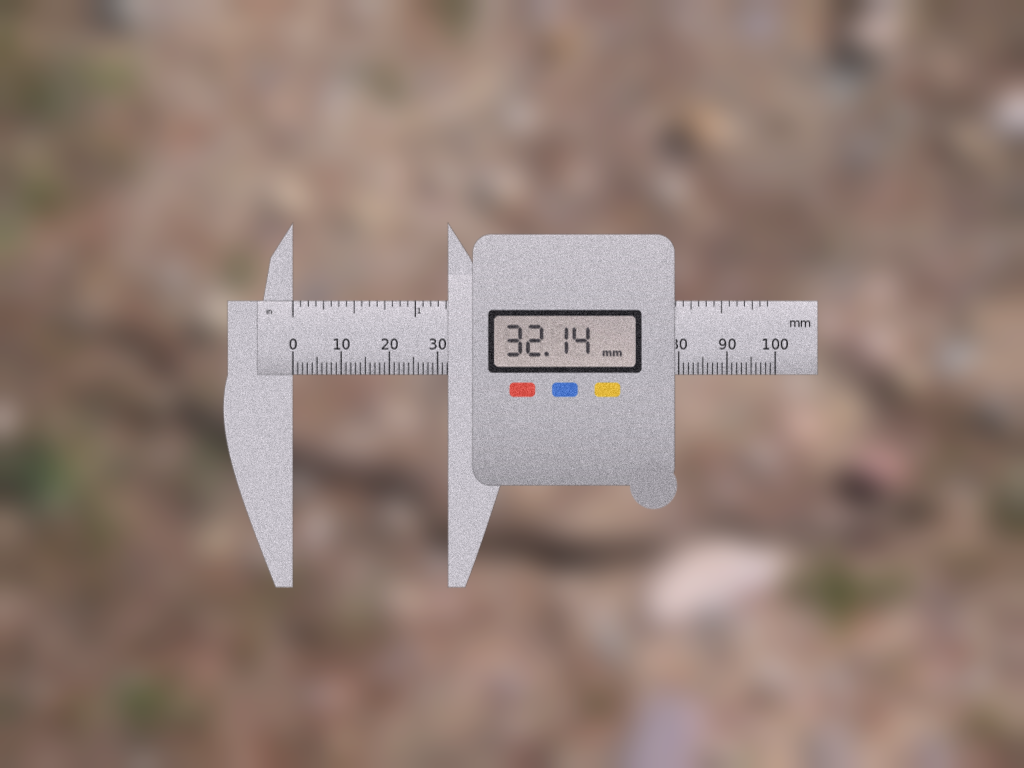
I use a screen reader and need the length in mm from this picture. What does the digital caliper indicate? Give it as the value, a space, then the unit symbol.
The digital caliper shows 32.14 mm
